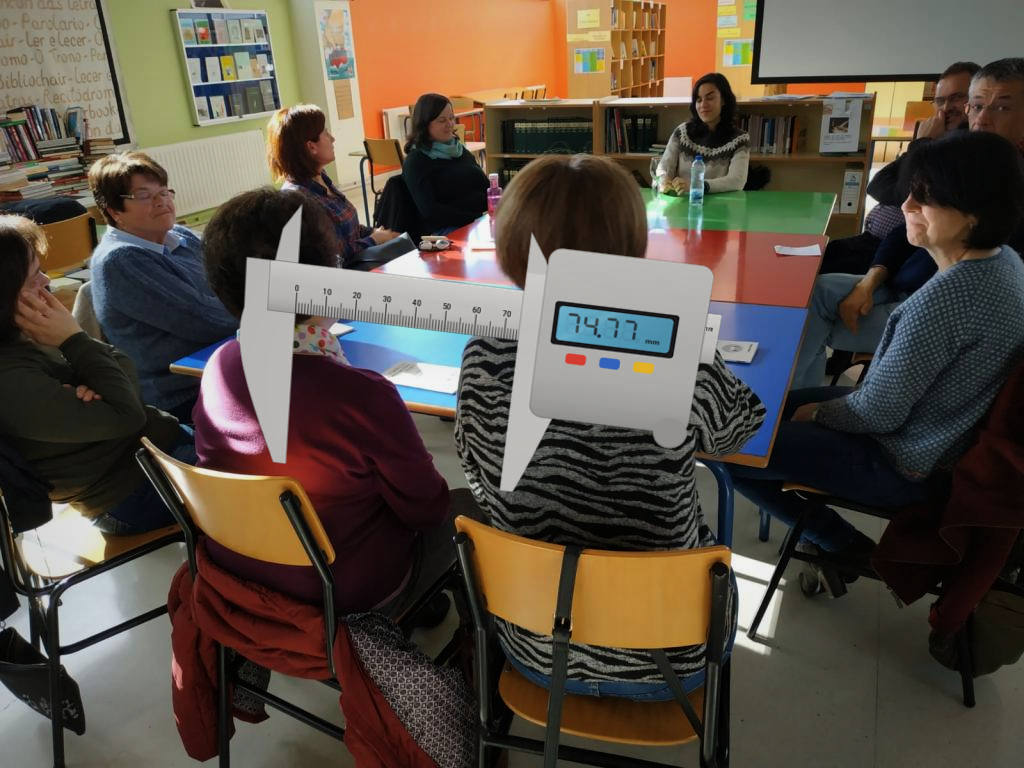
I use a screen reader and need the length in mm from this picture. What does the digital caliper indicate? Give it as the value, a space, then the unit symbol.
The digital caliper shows 74.77 mm
